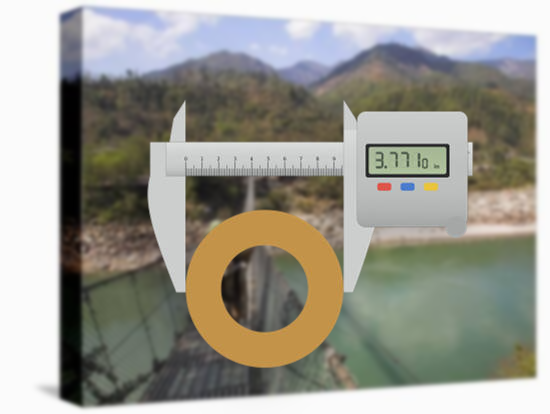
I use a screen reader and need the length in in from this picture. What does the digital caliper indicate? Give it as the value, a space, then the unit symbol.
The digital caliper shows 3.7710 in
